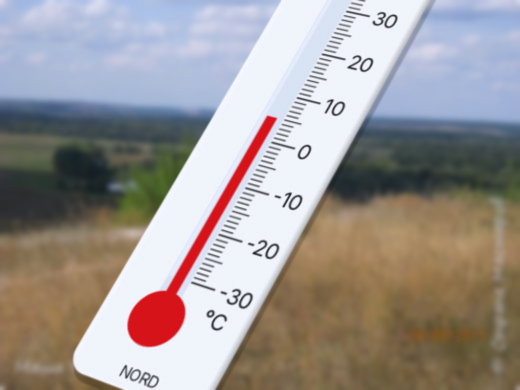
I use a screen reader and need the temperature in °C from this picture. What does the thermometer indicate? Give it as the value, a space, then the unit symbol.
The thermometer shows 5 °C
